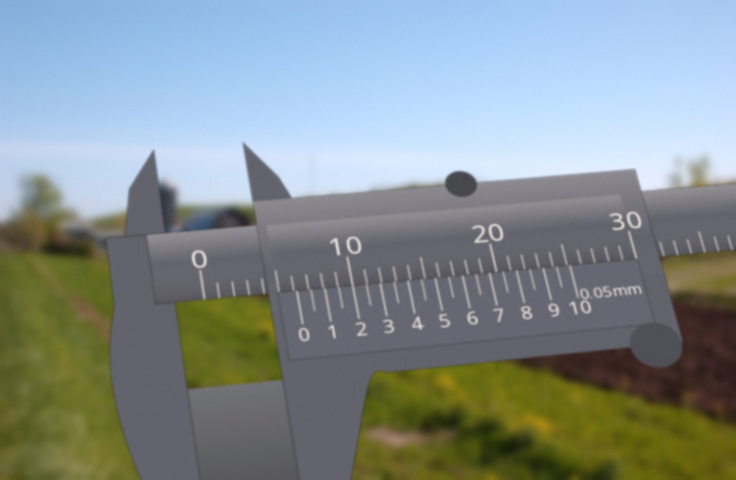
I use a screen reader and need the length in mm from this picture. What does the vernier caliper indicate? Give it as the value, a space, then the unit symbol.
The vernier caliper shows 6.2 mm
